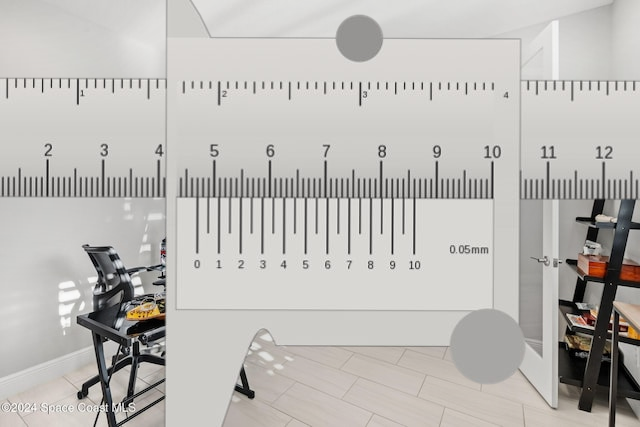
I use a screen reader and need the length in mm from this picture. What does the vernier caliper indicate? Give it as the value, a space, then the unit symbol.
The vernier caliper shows 47.0 mm
